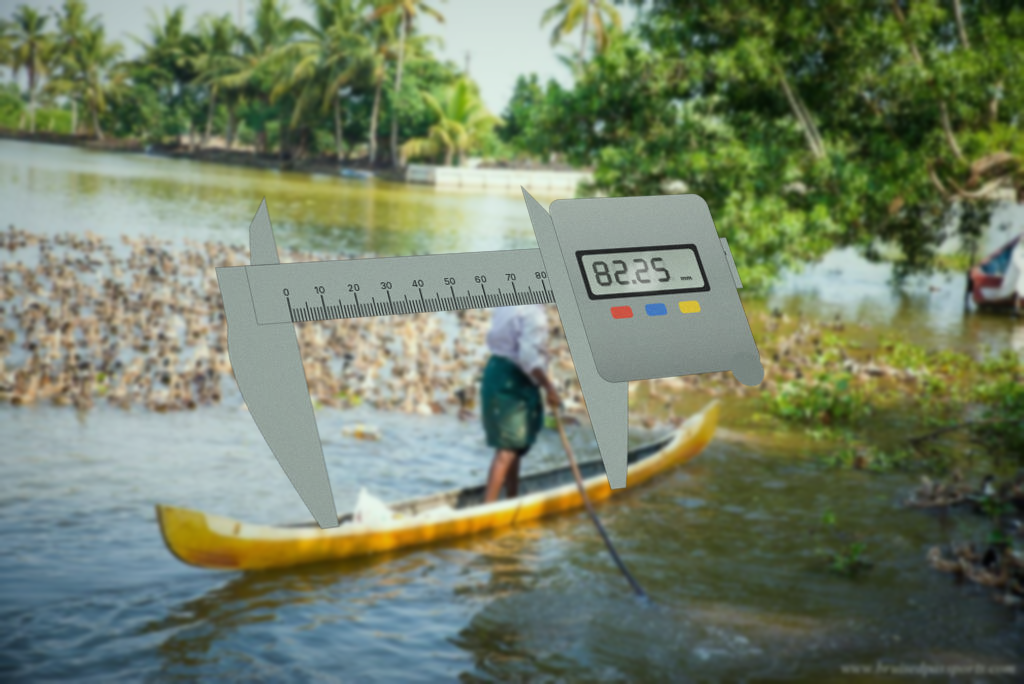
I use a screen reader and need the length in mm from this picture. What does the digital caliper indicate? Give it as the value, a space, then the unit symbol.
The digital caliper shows 82.25 mm
